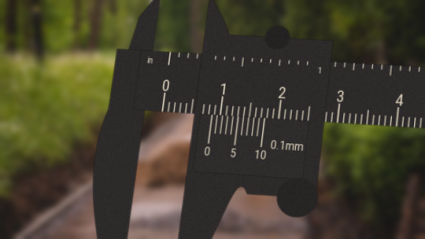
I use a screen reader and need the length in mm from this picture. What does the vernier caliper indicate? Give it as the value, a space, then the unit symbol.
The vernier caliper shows 8.6 mm
